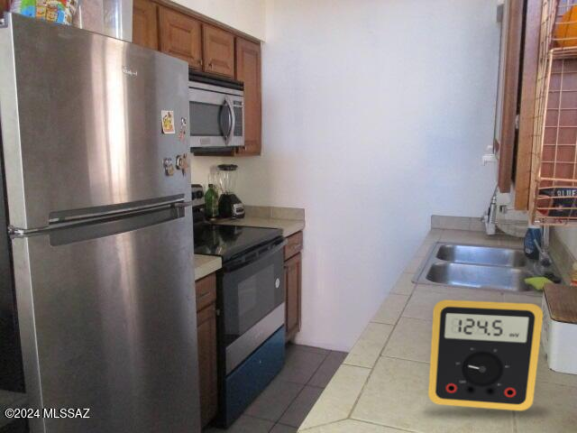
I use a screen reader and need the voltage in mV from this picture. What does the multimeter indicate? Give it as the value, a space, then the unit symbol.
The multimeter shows 124.5 mV
